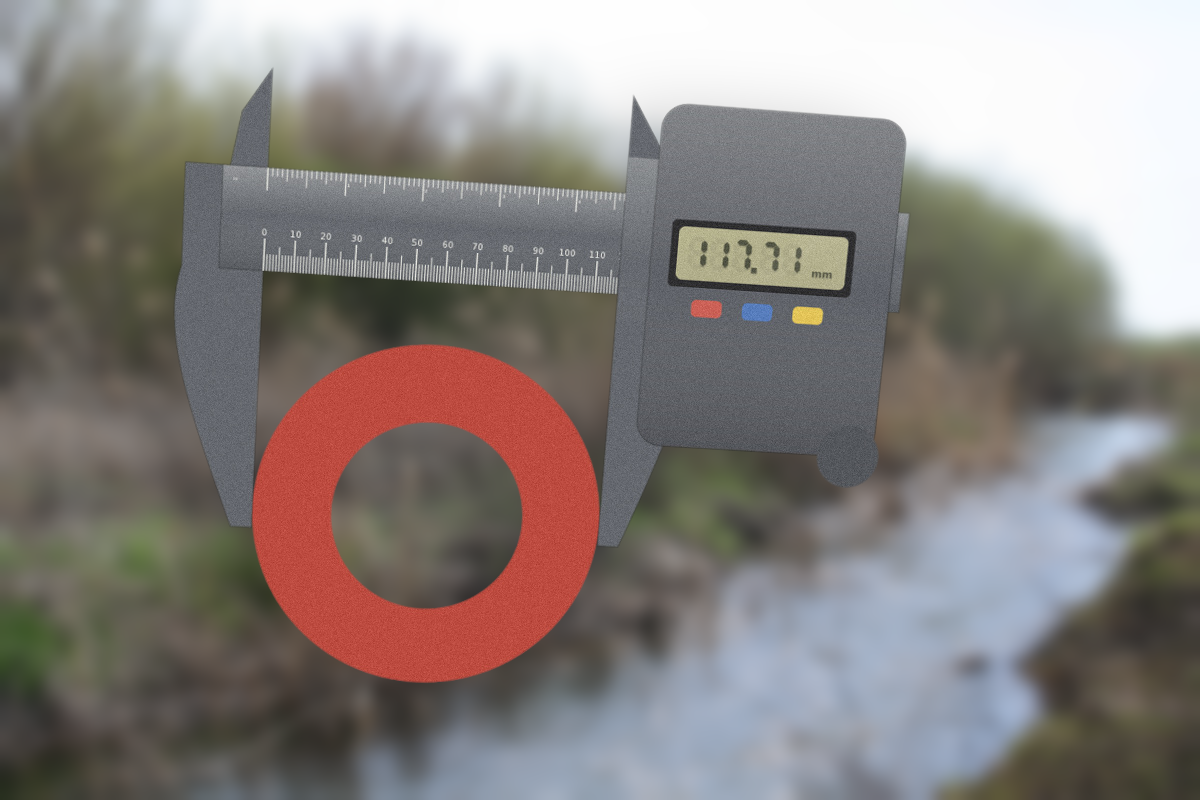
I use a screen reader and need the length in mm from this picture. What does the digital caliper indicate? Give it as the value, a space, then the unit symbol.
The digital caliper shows 117.71 mm
